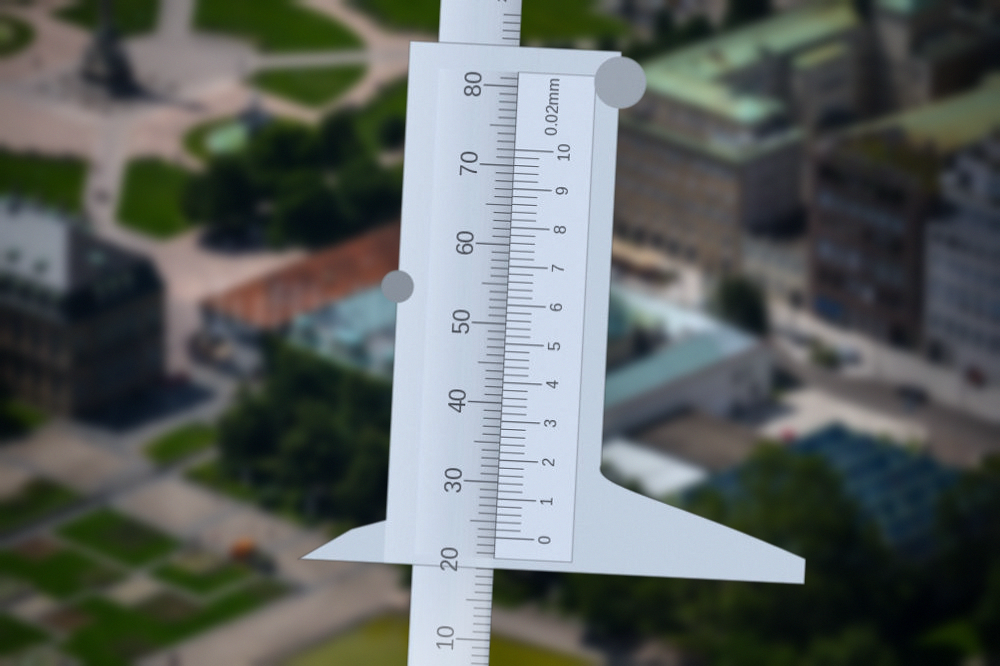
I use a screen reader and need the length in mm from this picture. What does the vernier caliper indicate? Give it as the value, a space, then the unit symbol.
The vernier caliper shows 23.0 mm
